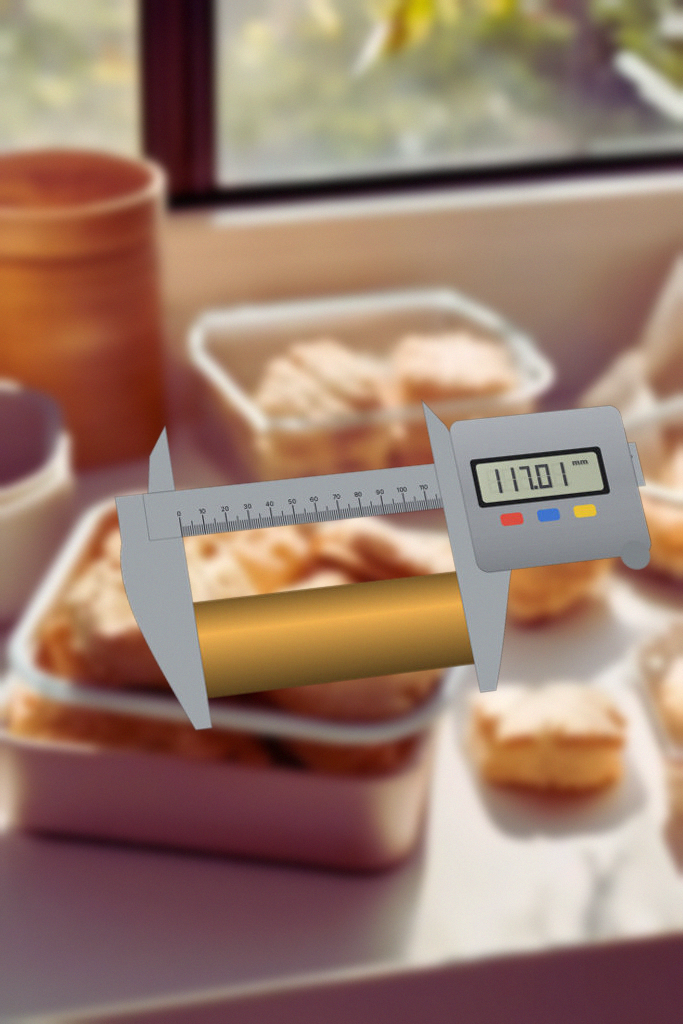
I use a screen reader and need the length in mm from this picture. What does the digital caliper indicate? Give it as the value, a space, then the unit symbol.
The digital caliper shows 117.01 mm
